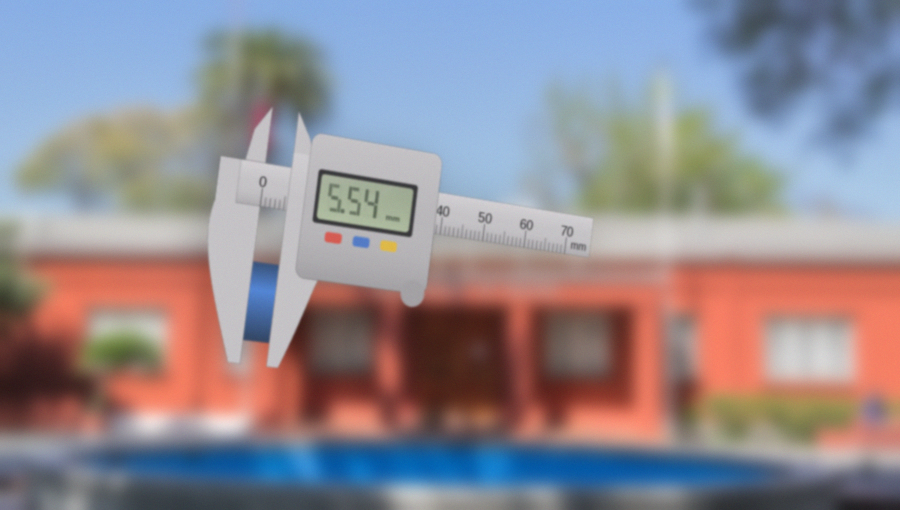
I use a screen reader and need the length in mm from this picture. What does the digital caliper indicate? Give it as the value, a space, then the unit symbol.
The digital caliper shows 5.54 mm
